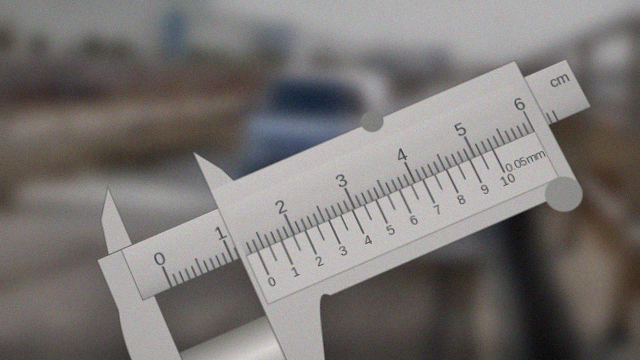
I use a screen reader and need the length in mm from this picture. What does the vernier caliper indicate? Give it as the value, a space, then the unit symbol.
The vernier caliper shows 14.0 mm
